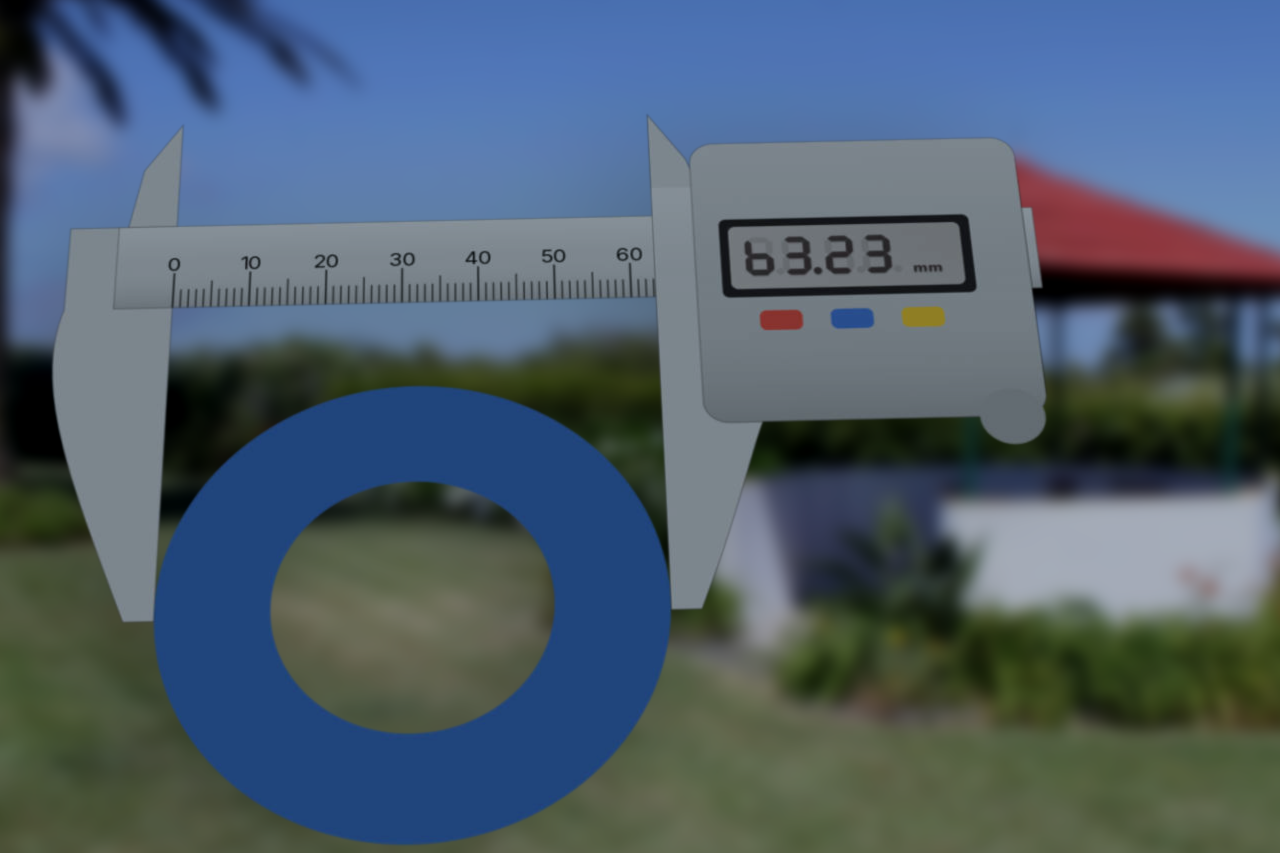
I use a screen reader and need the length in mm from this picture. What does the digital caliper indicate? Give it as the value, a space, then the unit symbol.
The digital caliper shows 63.23 mm
